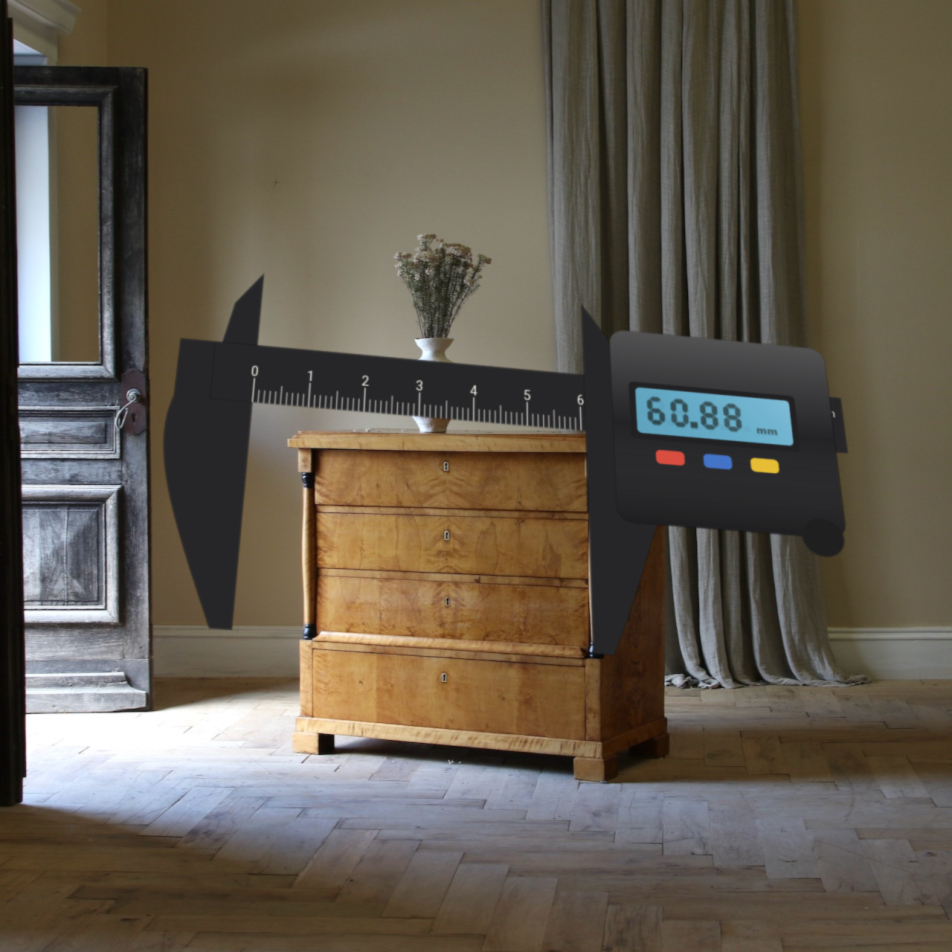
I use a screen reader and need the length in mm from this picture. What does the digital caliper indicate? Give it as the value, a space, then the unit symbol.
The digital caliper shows 60.88 mm
